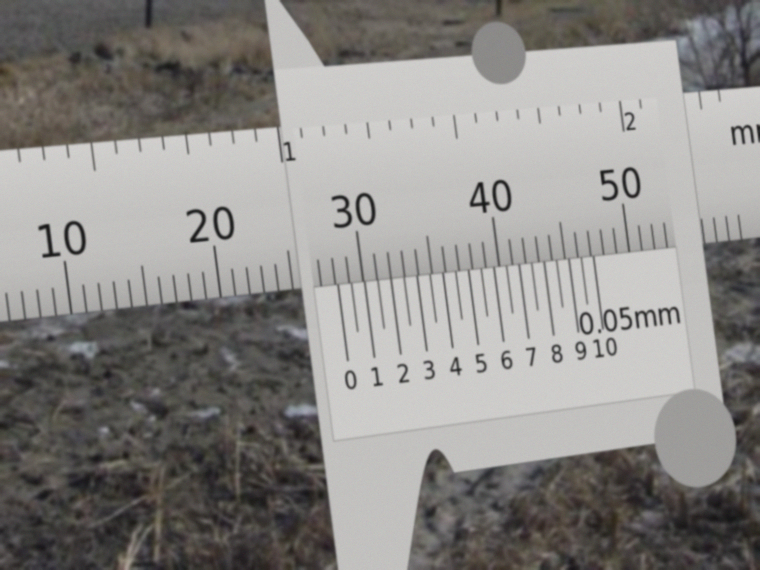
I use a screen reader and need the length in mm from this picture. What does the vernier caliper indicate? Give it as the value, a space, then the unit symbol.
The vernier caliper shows 28.2 mm
